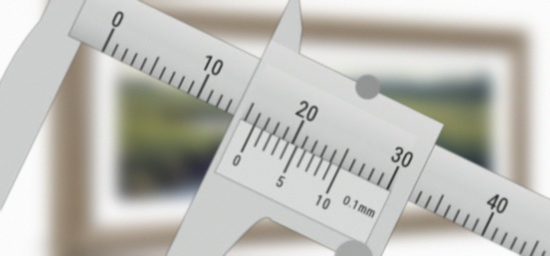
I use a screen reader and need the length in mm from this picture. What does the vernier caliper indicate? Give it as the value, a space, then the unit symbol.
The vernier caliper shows 16.0 mm
